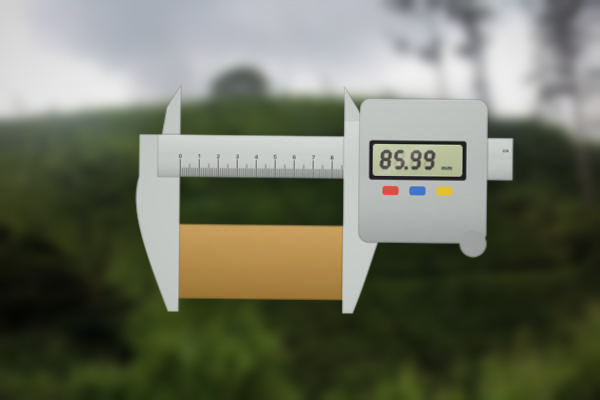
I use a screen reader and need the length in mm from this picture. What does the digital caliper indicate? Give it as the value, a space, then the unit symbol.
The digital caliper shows 85.99 mm
